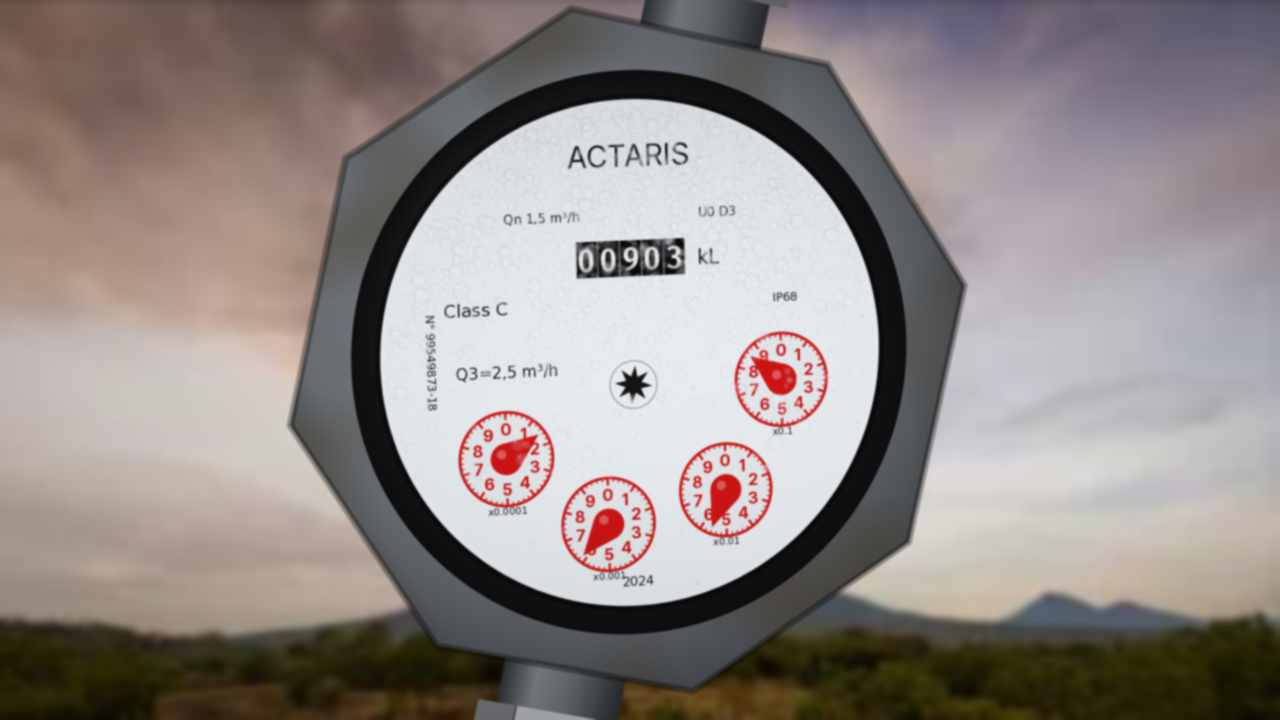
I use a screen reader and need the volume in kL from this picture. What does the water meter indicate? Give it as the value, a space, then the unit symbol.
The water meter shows 903.8561 kL
